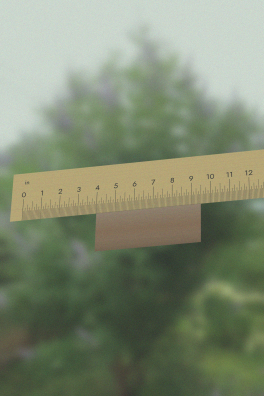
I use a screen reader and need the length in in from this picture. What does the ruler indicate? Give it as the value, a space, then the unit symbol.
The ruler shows 5.5 in
